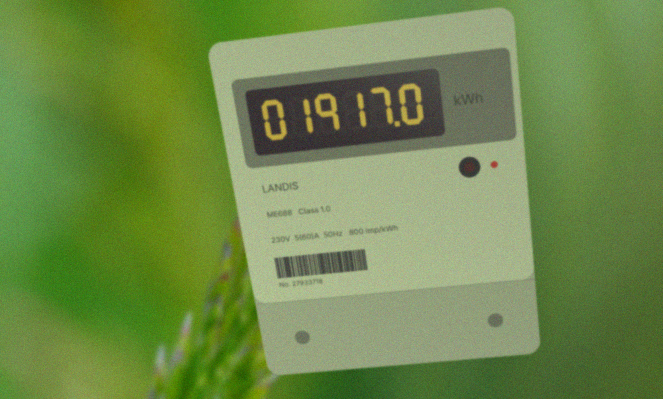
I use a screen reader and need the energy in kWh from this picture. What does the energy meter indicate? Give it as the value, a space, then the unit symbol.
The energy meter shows 1917.0 kWh
